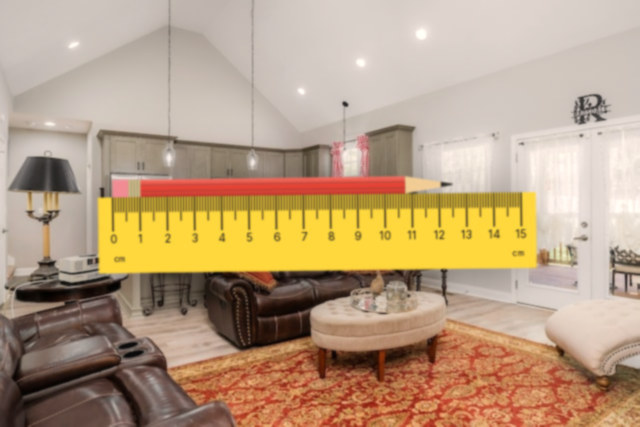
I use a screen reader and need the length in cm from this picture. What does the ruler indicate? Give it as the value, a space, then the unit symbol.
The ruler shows 12.5 cm
